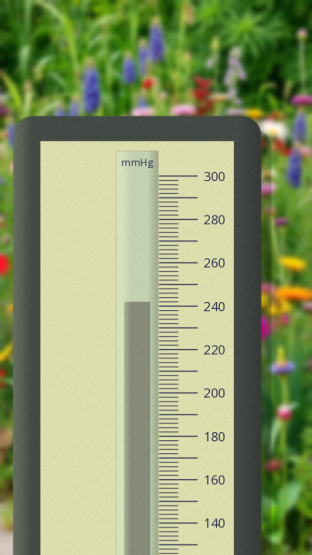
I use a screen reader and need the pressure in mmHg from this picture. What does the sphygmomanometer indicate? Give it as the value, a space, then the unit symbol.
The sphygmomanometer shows 242 mmHg
